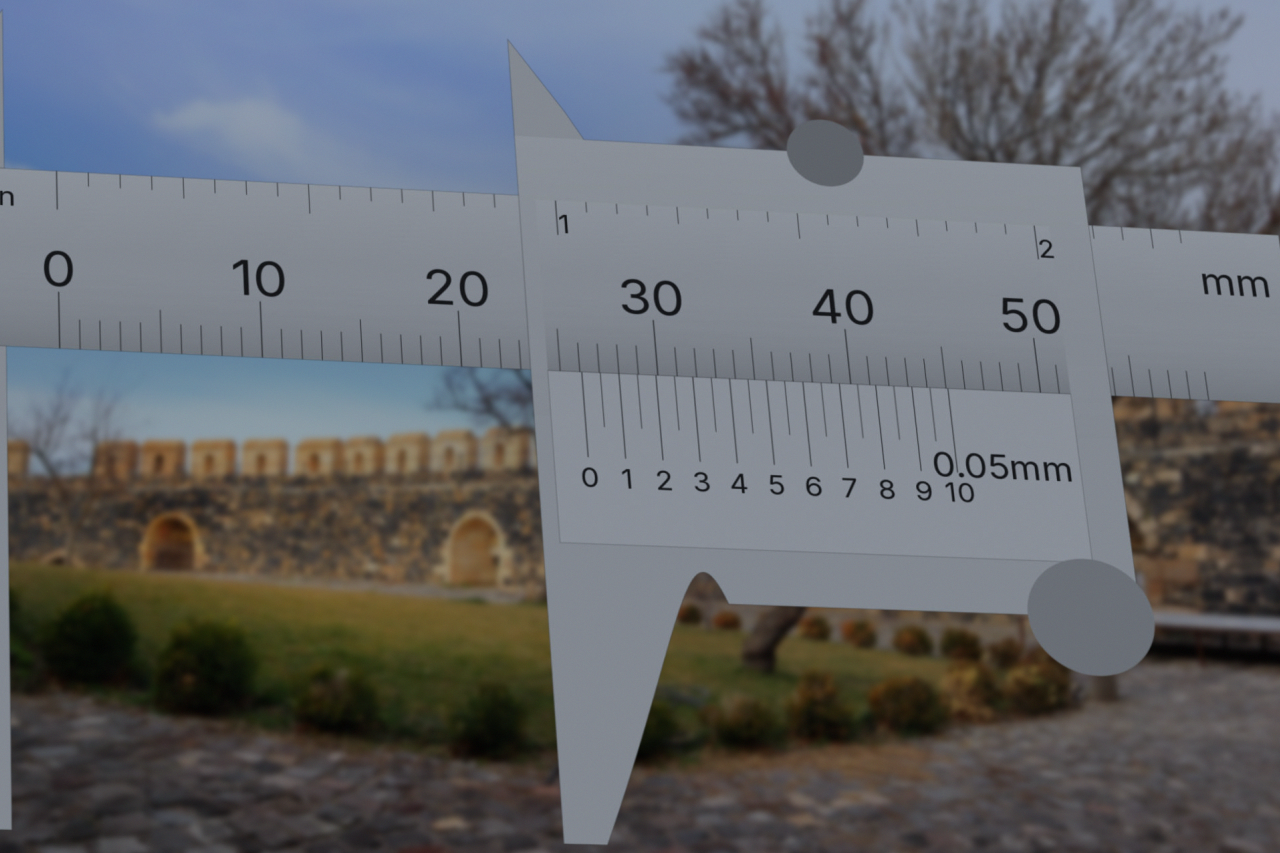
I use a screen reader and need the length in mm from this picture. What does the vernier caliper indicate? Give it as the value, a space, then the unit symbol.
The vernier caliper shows 26.1 mm
